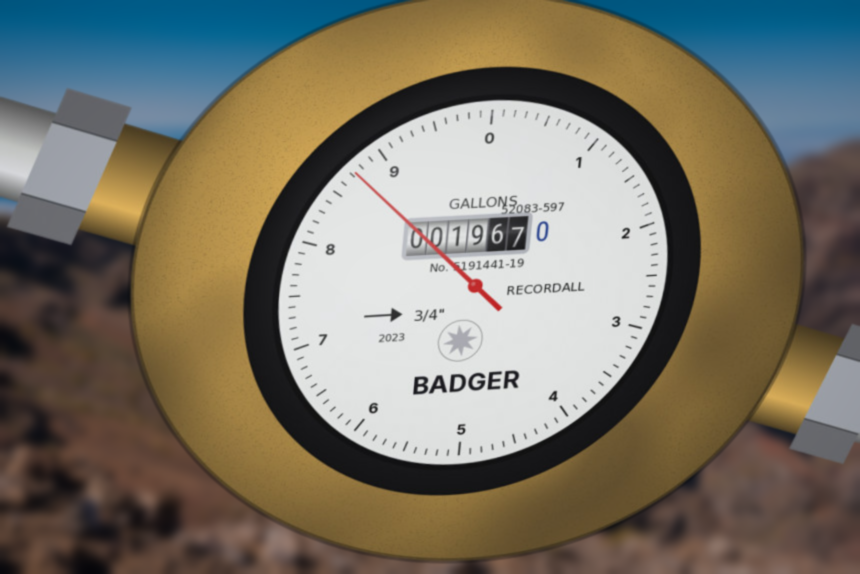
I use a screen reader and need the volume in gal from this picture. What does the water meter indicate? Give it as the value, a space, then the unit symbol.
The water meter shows 19668.7 gal
